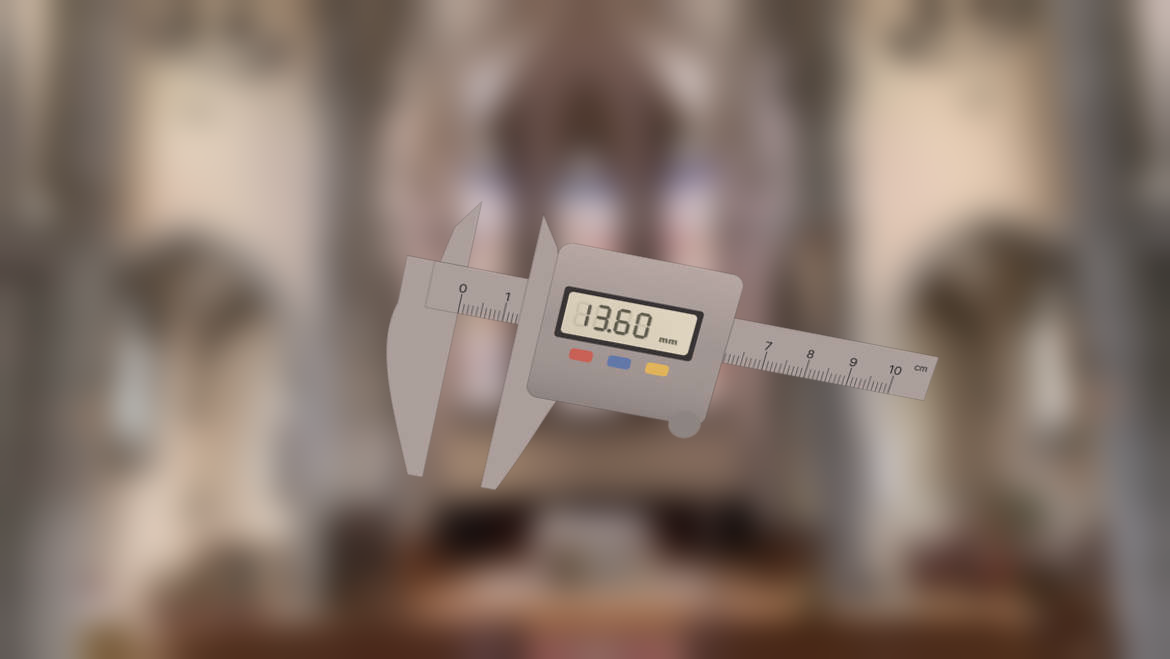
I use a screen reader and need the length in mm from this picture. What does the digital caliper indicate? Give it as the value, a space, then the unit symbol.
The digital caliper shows 13.60 mm
